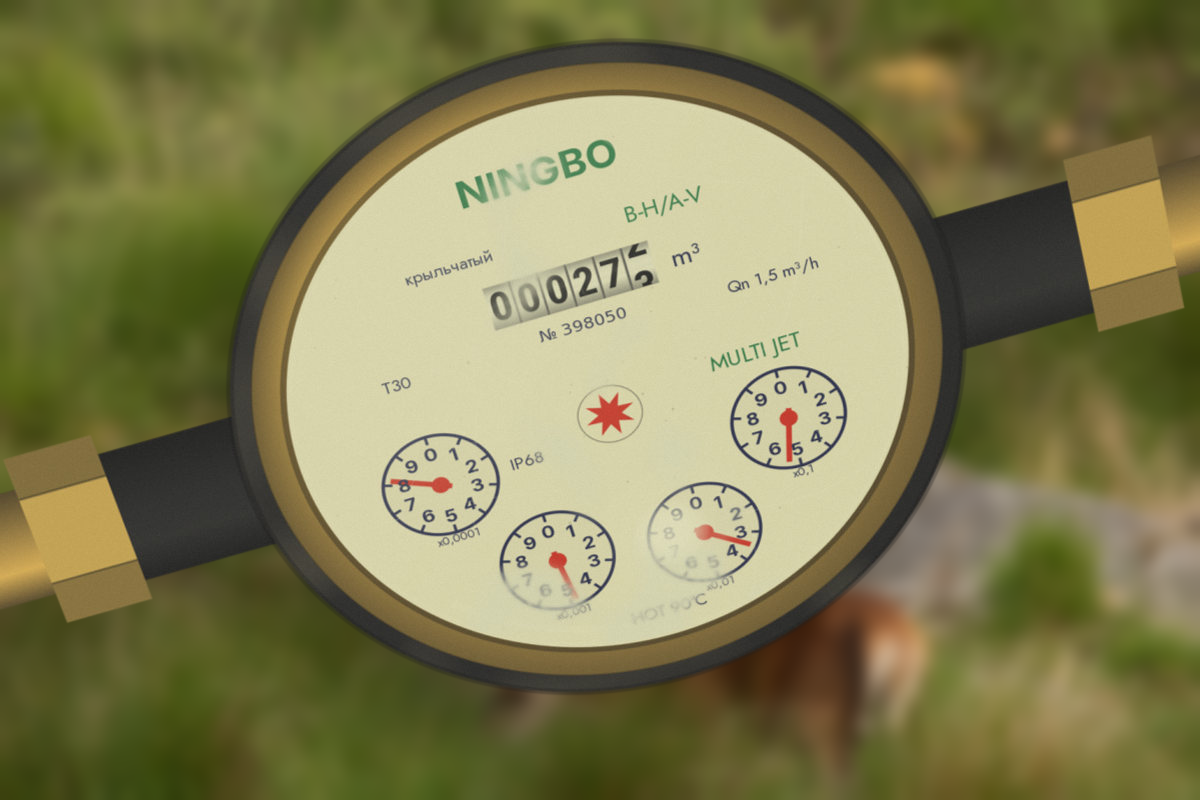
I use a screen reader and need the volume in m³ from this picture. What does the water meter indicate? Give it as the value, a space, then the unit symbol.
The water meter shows 272.5348 m³
